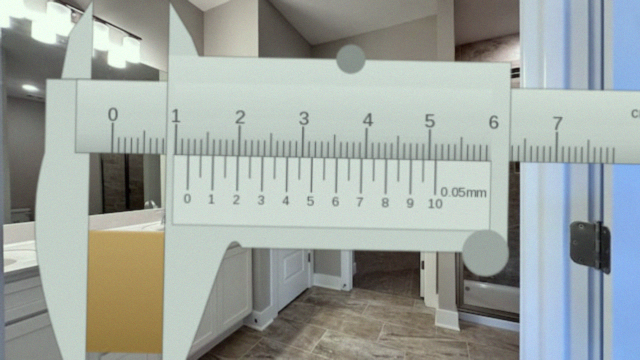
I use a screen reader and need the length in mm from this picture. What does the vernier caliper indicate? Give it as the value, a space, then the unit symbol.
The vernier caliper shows 12.0 mm
